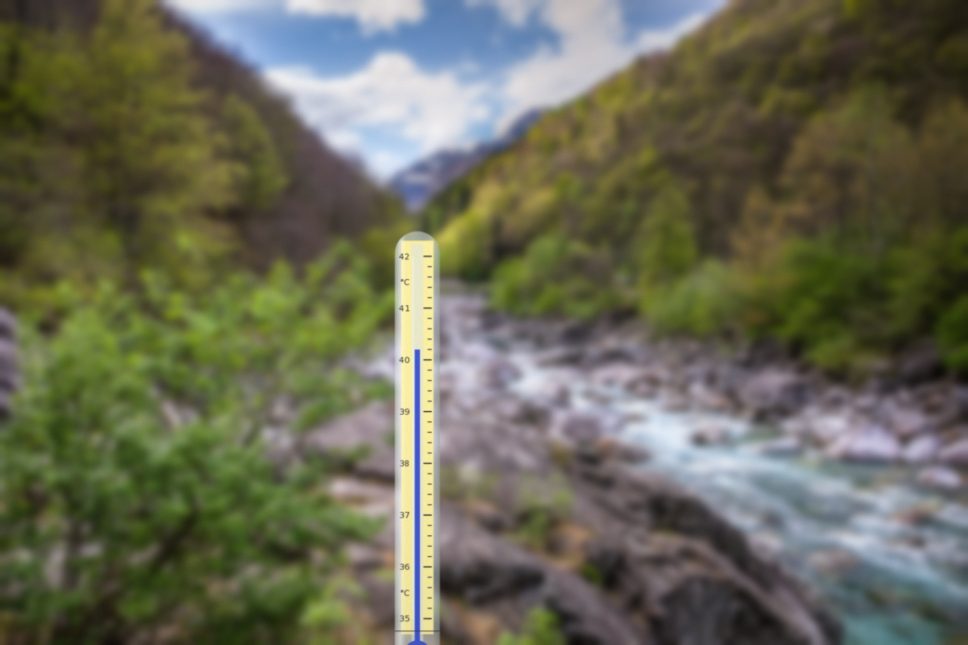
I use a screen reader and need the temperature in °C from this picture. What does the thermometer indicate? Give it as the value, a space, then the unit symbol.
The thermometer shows 40.2 °C
